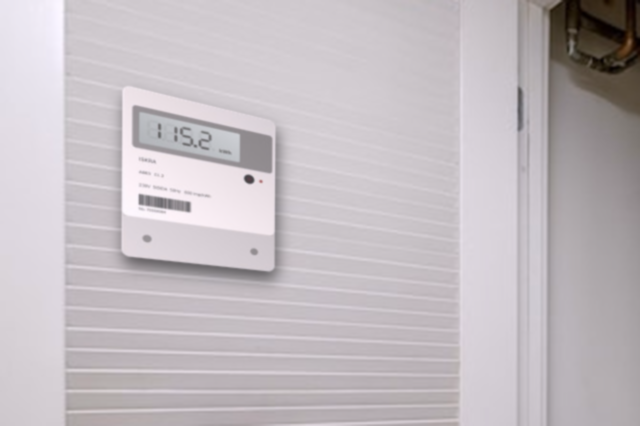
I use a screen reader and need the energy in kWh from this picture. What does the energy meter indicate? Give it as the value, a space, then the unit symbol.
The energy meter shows 115.2 kWh
